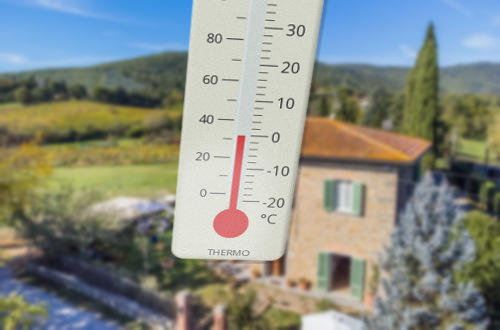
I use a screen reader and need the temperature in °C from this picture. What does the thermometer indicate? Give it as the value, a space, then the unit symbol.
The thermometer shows 0 °C
